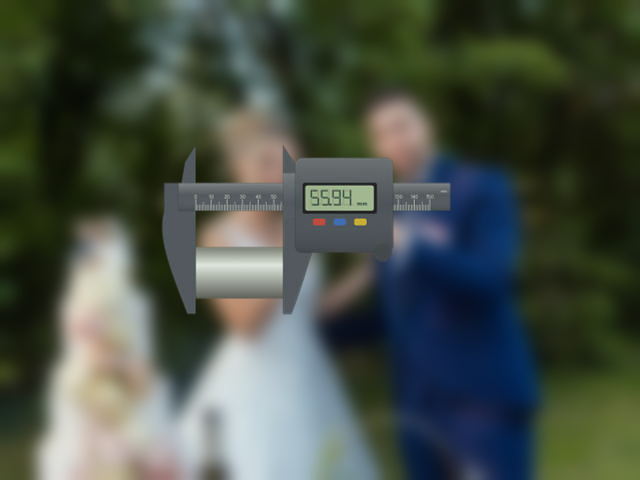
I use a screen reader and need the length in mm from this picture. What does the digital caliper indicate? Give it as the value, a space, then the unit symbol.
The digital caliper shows 55.94 mm
